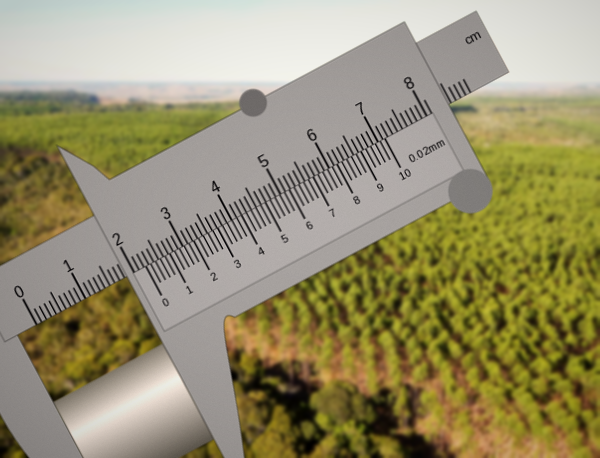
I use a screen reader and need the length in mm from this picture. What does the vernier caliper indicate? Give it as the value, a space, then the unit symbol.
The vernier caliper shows 22.4 mm
